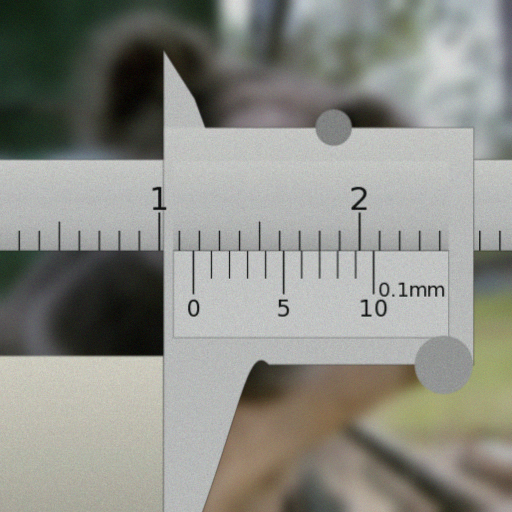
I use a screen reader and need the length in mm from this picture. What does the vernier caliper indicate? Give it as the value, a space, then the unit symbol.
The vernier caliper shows 11.7 mm
